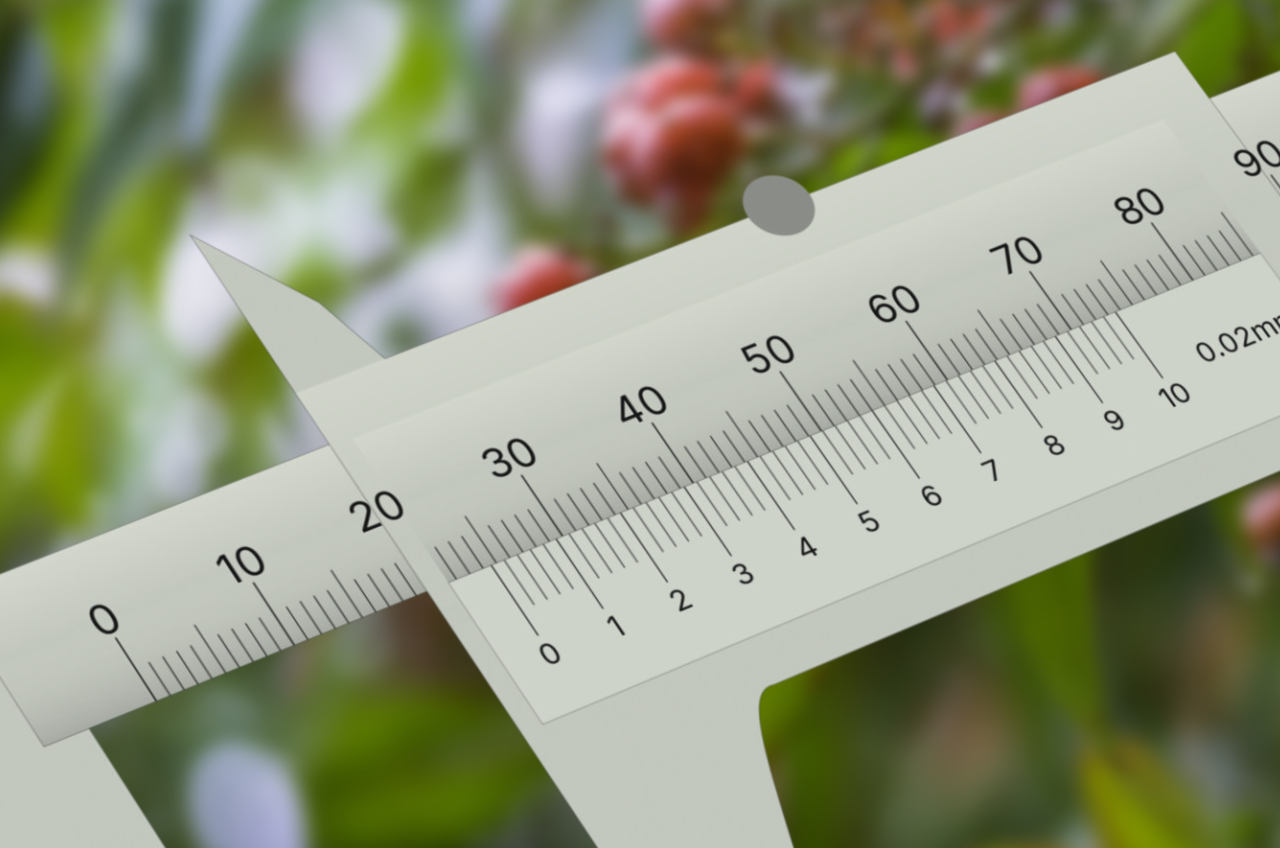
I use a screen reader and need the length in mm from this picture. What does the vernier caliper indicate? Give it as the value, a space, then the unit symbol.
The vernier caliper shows 24.6 mm
